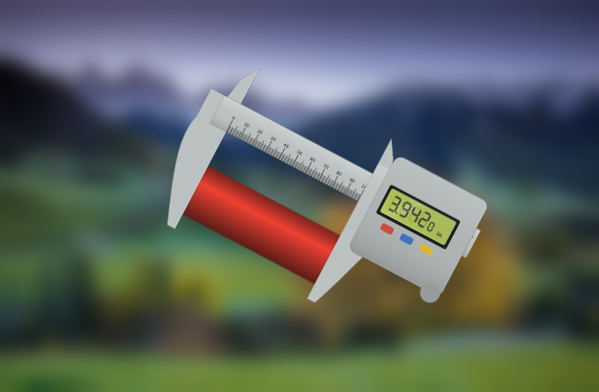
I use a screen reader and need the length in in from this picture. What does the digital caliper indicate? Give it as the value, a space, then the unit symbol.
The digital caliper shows 3.9420 in
